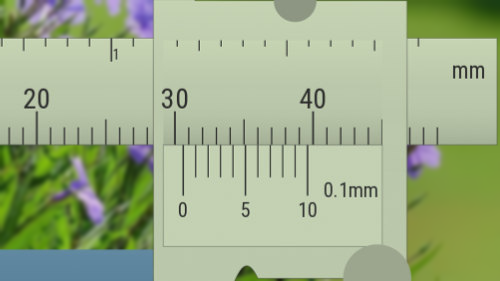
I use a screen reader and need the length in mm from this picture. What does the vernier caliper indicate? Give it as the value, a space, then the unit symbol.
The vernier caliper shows 30.6 mm
